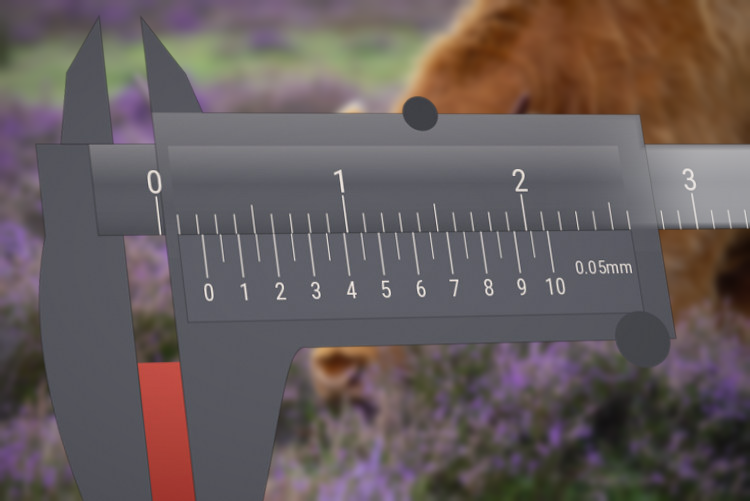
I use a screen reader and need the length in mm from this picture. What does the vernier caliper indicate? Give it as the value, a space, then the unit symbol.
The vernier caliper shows 2.2 mm
